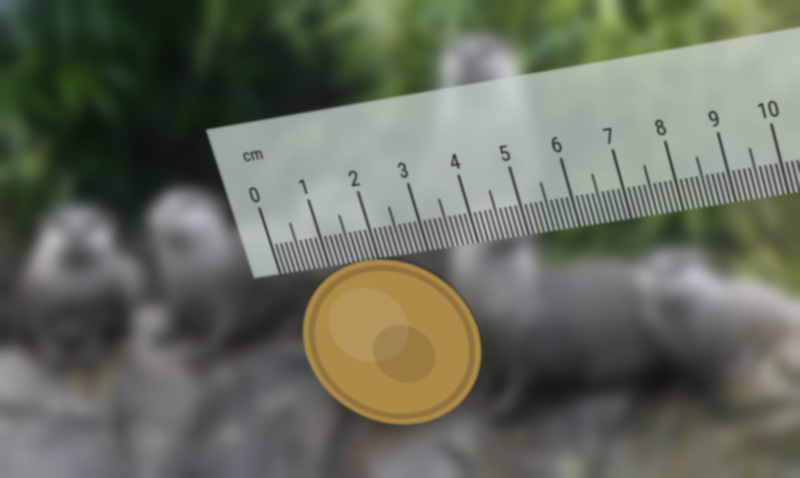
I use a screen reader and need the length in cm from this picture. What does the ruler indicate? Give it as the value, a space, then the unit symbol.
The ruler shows 3.5 cm
